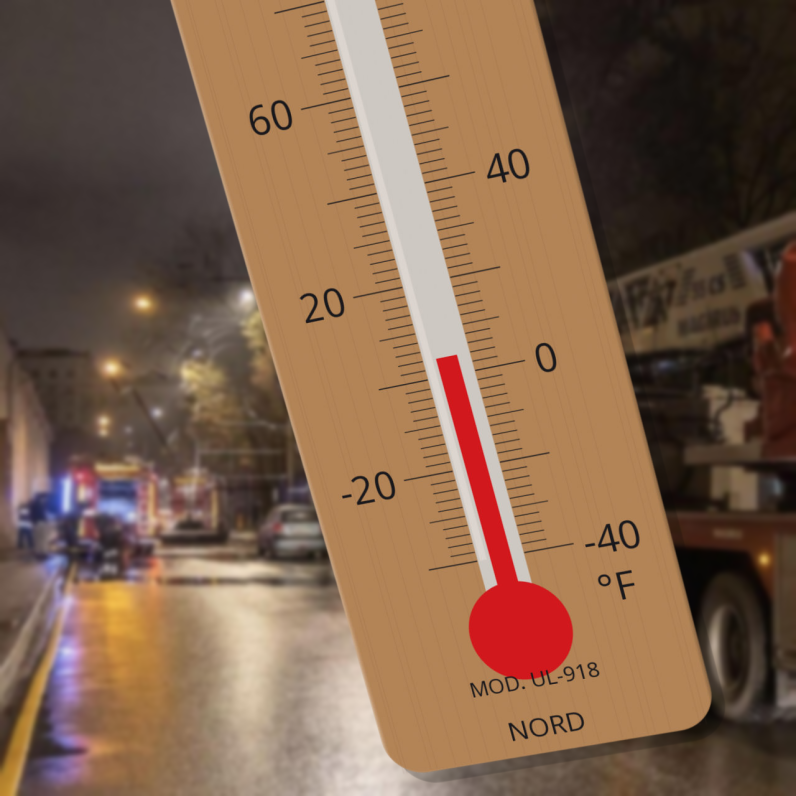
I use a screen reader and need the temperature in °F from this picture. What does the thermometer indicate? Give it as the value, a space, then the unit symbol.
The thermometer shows 4 °F
